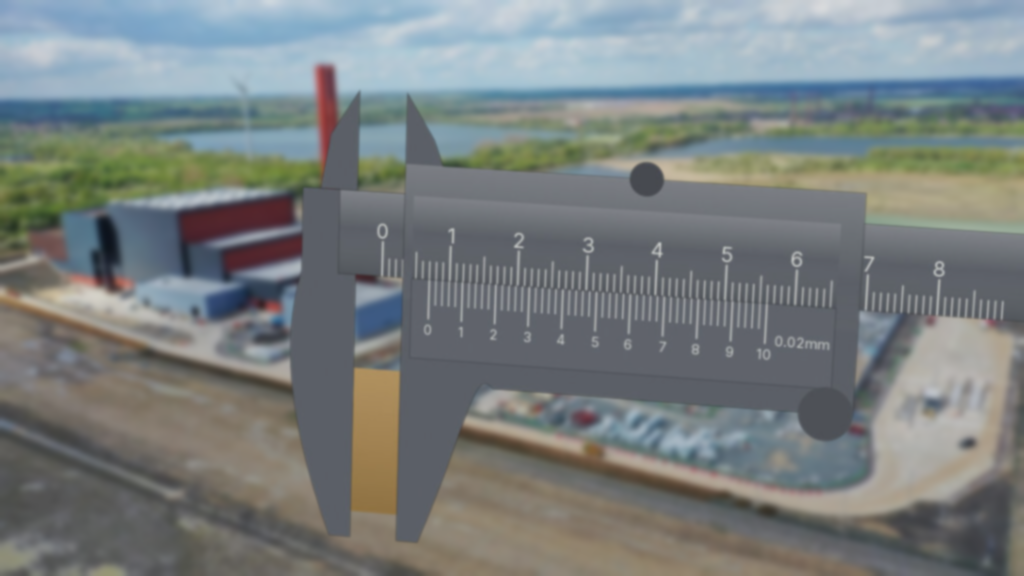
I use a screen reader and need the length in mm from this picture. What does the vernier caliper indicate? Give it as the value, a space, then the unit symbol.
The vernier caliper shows 7.0 mm
